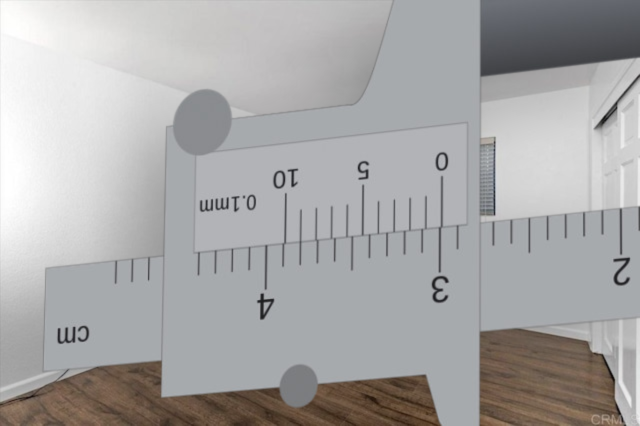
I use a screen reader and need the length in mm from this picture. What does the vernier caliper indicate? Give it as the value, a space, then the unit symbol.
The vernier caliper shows 29.9 mm
